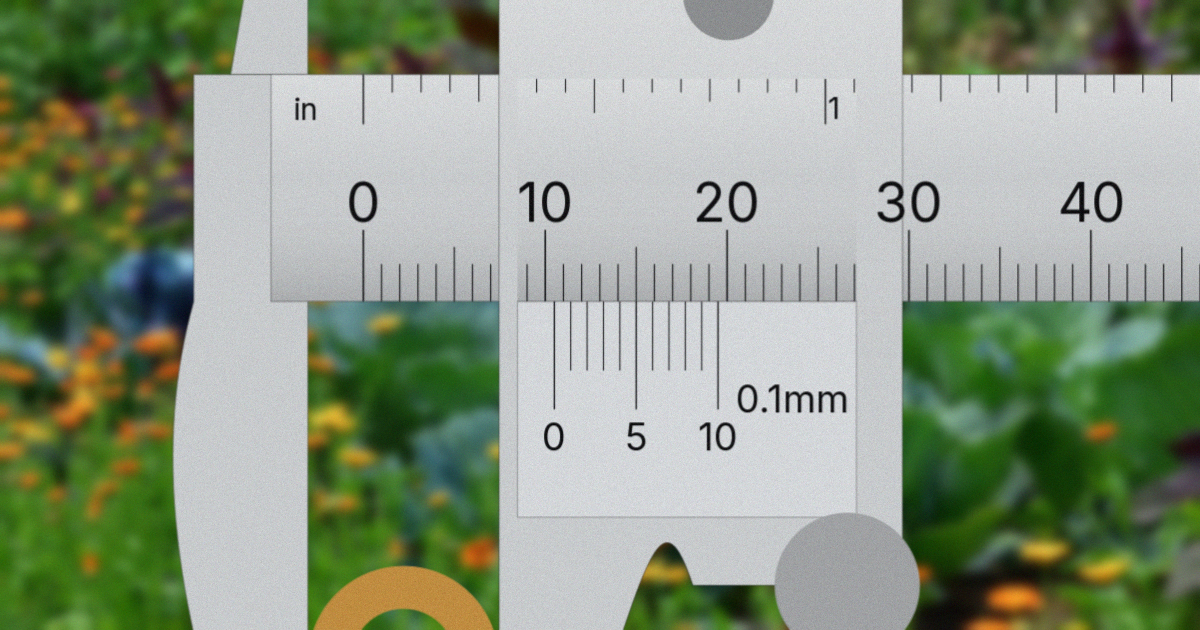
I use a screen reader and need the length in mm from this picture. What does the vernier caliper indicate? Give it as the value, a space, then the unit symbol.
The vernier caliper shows 10.5 mm
